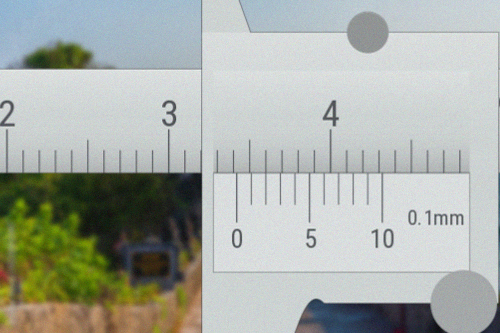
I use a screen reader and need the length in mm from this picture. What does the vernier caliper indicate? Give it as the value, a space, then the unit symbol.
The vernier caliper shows 34.2 mm
